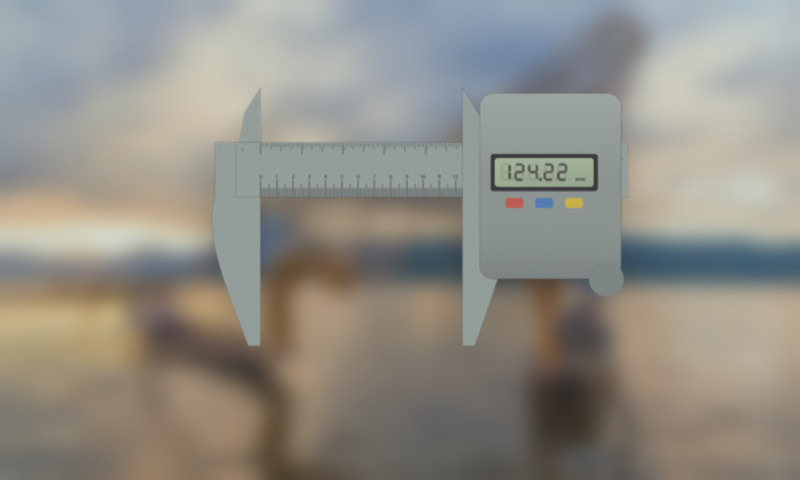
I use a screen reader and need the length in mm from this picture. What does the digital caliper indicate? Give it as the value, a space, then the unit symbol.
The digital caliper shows 124.22 mm
